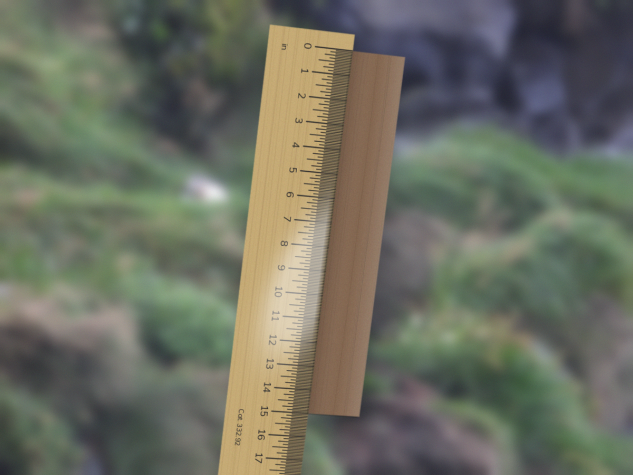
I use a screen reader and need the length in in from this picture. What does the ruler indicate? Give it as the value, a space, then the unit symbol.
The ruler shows 15 in
